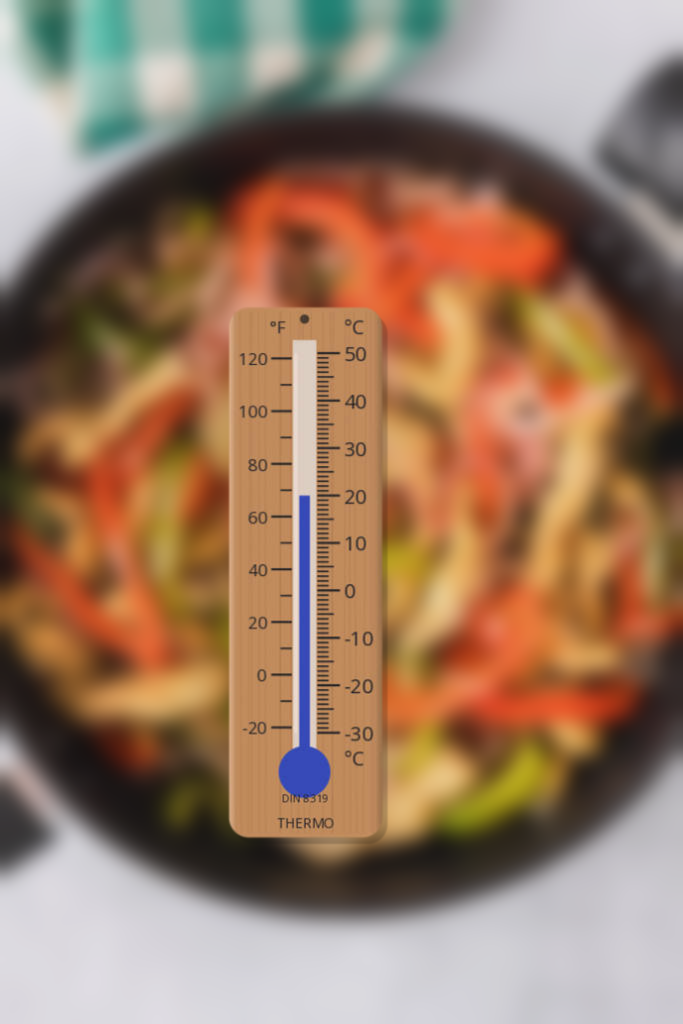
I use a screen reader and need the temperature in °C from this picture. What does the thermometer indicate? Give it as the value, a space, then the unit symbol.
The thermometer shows 20 °C
